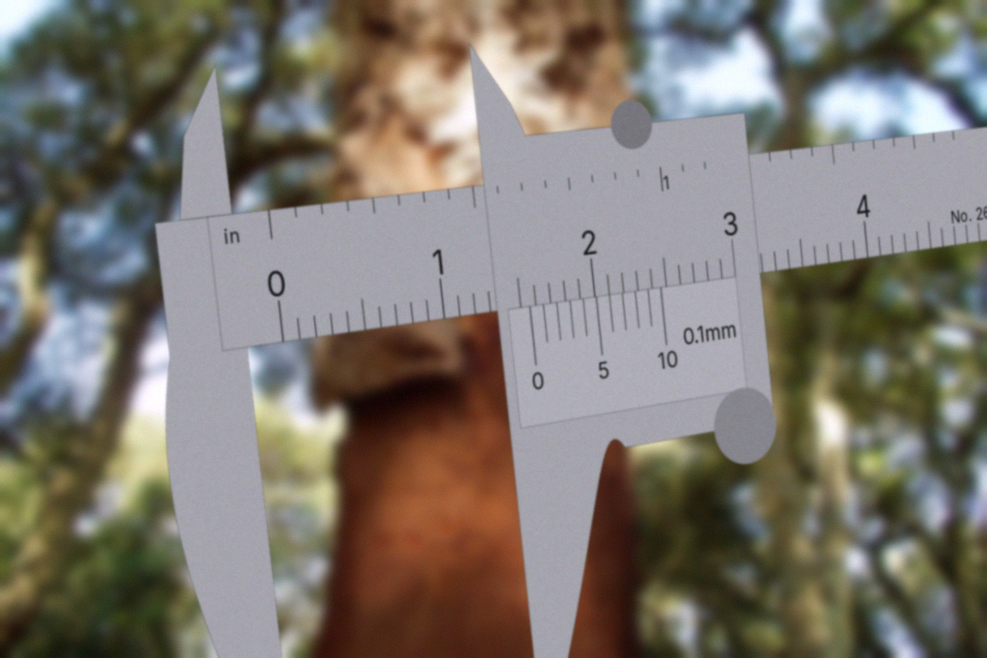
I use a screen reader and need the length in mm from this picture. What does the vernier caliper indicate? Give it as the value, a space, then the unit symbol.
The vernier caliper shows 15.6 mm
